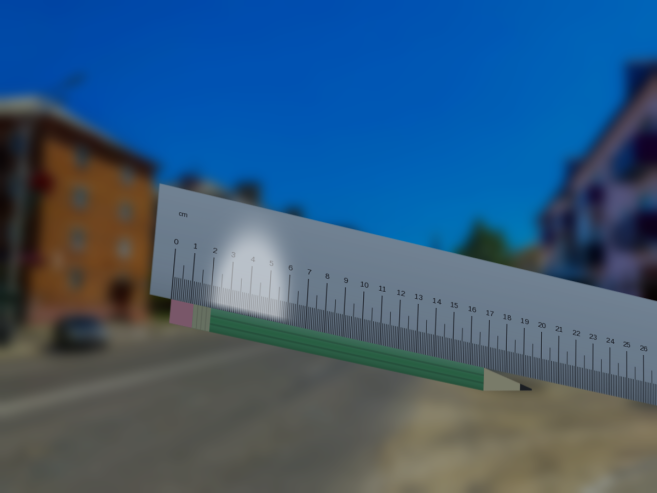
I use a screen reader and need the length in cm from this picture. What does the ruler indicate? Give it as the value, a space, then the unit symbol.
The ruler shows 19.5 cm
